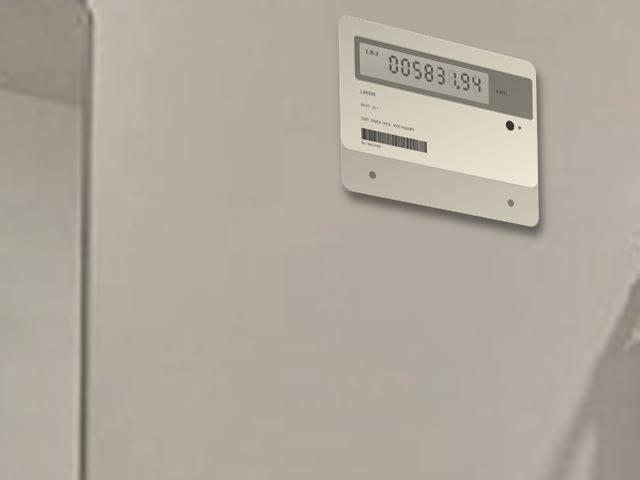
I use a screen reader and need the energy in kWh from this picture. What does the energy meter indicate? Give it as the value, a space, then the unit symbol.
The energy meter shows 5831.94 kWh
